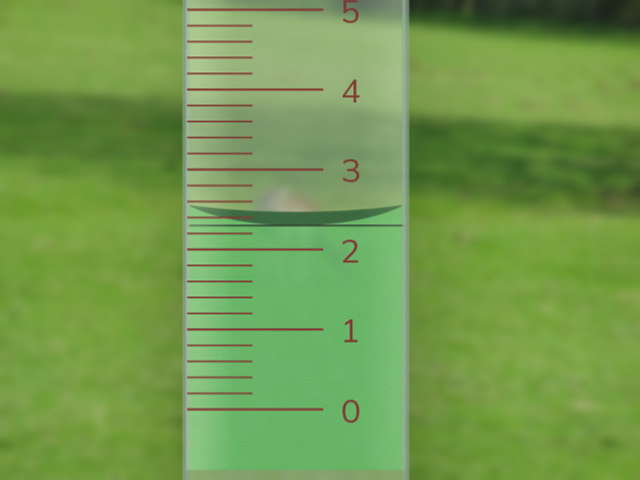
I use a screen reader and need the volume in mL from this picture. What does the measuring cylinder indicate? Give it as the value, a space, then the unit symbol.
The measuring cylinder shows 2.3 mL
